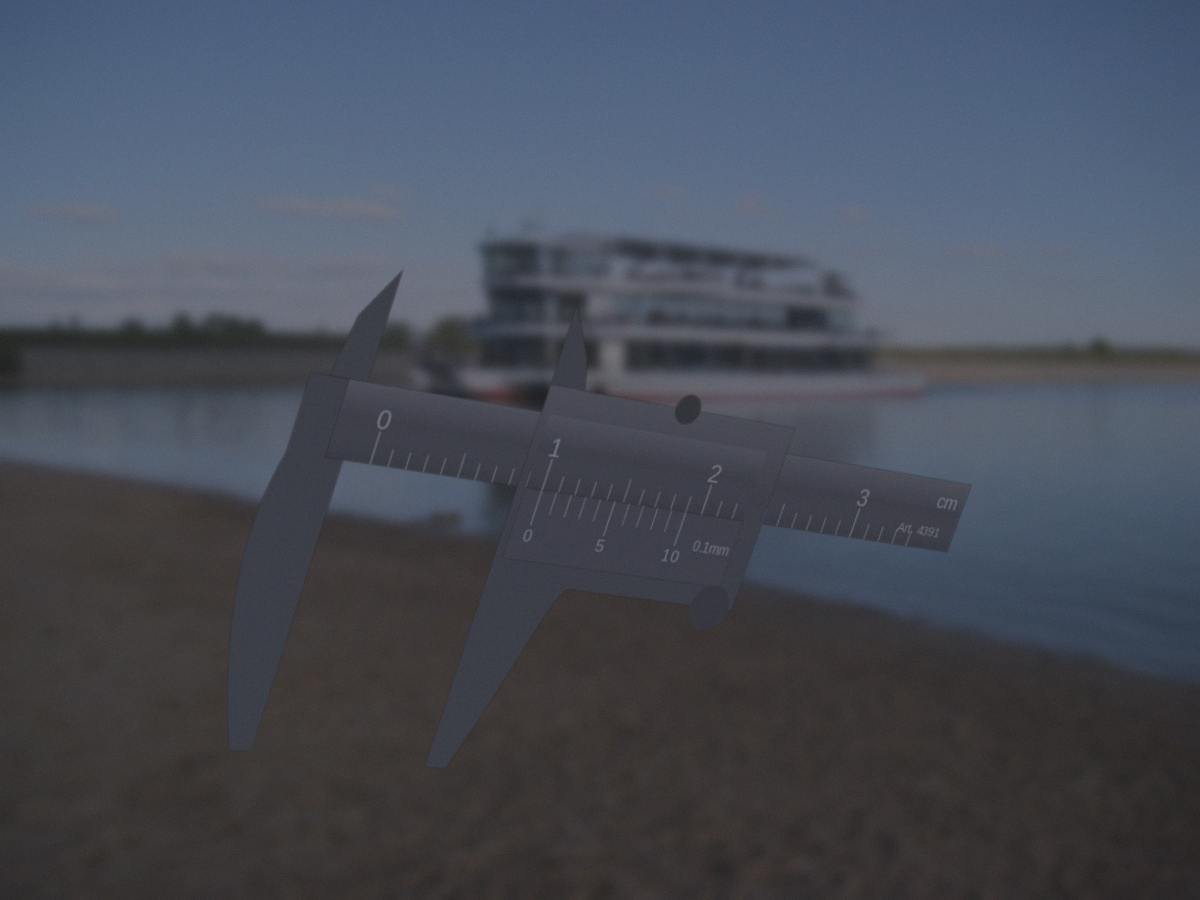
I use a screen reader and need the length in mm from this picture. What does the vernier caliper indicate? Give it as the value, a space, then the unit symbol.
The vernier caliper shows 10.0 mm
